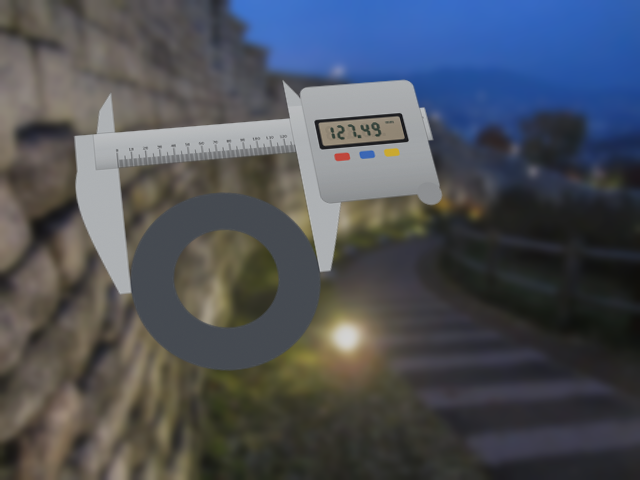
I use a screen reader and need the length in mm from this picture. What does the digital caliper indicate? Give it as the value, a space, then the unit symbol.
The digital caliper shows 127.49 mm
